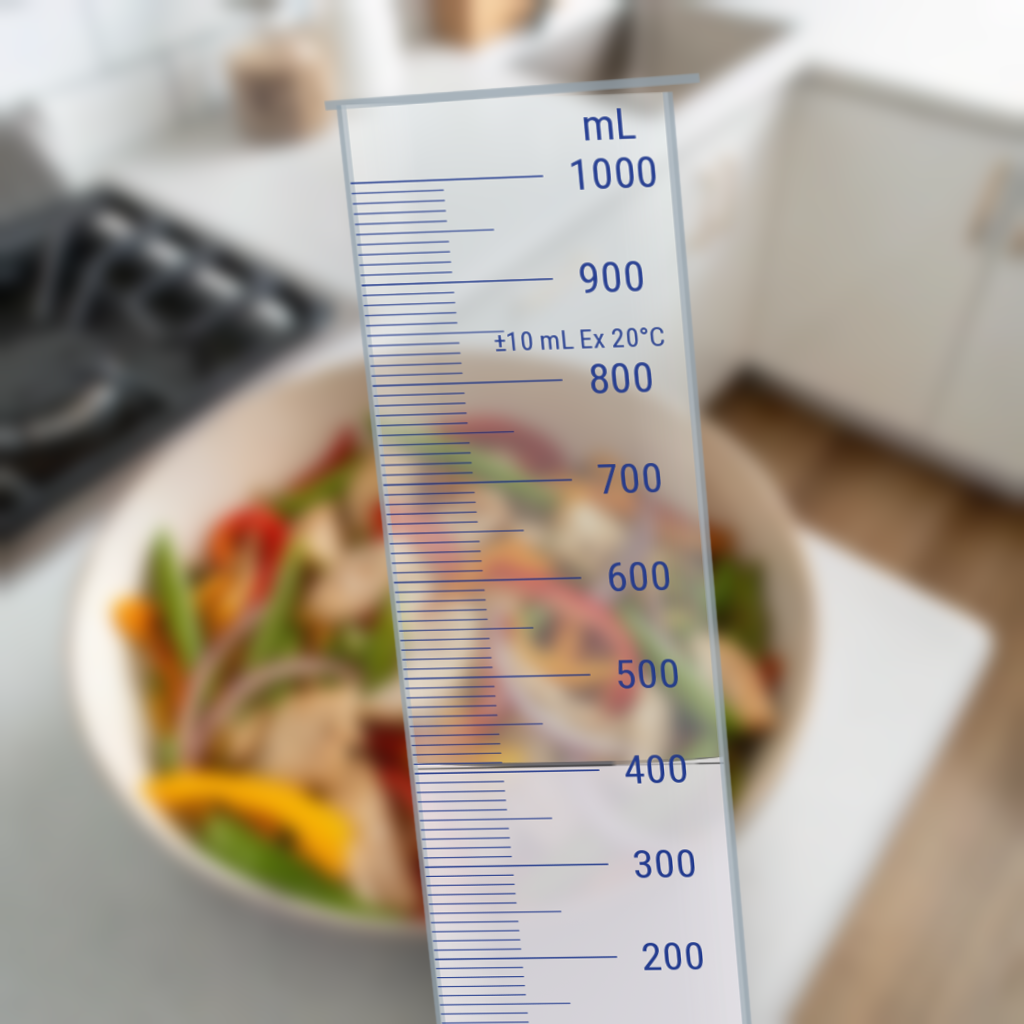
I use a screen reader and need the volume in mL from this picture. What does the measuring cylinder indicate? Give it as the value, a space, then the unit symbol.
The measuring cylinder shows 405 mL
